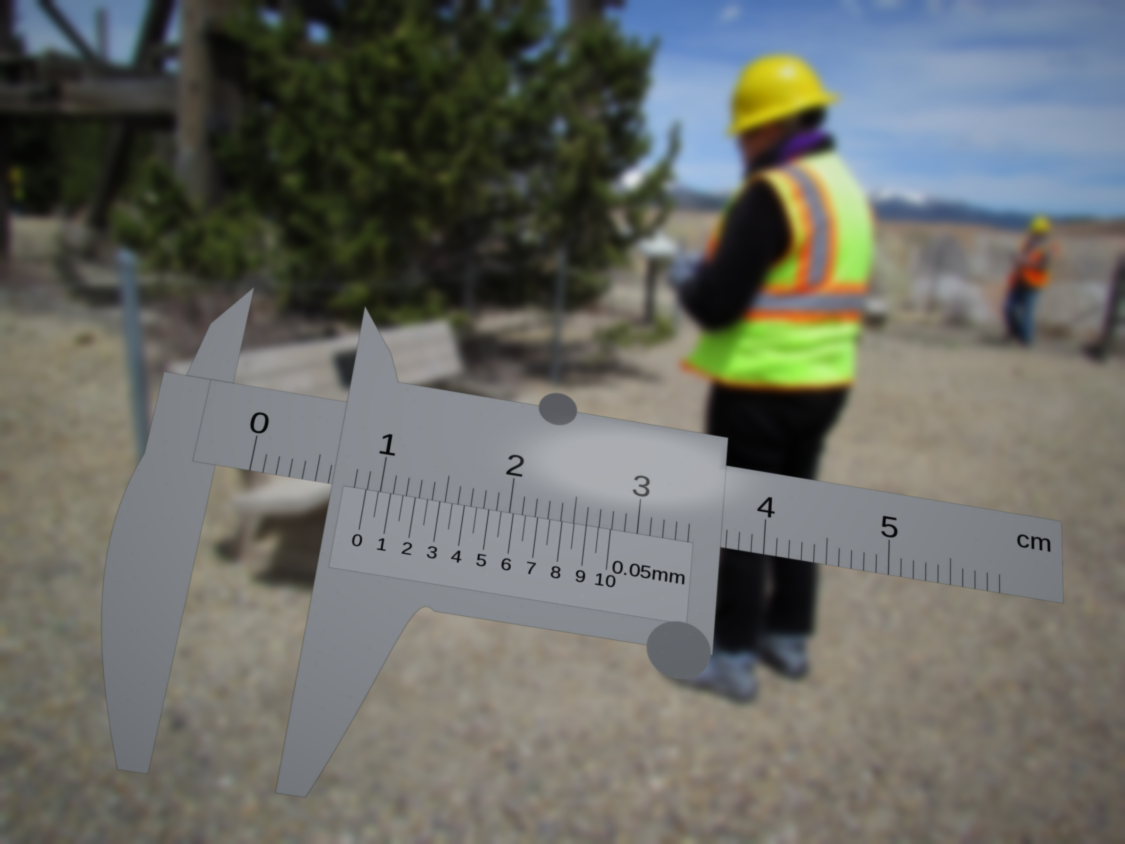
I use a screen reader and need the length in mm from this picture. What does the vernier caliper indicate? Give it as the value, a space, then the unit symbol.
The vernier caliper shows 8.9 mm
